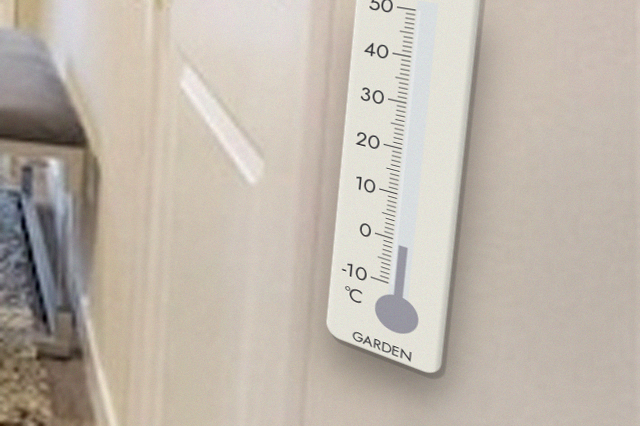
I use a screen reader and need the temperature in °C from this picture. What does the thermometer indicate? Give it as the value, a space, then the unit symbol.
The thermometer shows -1 °C
